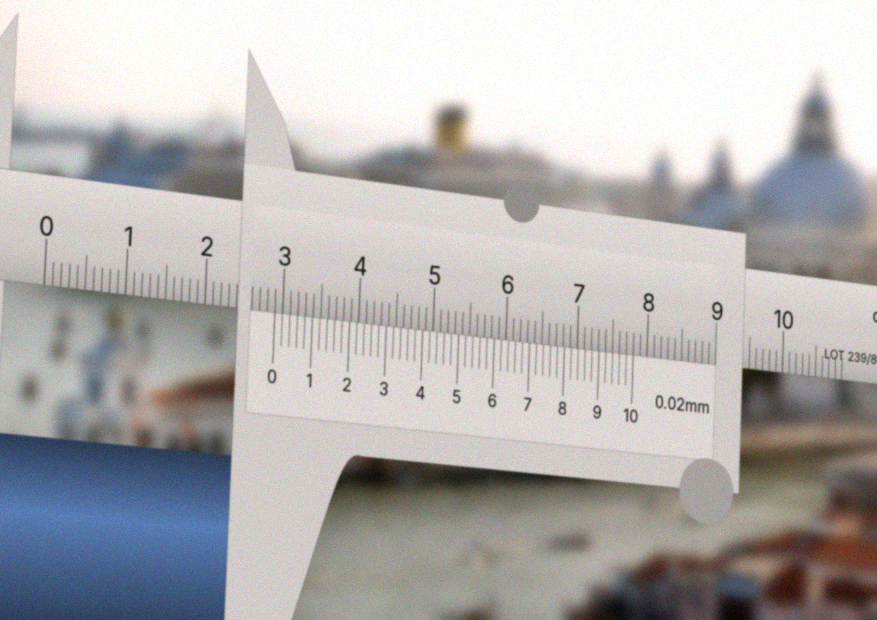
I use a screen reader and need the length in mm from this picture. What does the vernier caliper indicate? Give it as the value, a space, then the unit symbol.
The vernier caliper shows 29.0 mm
